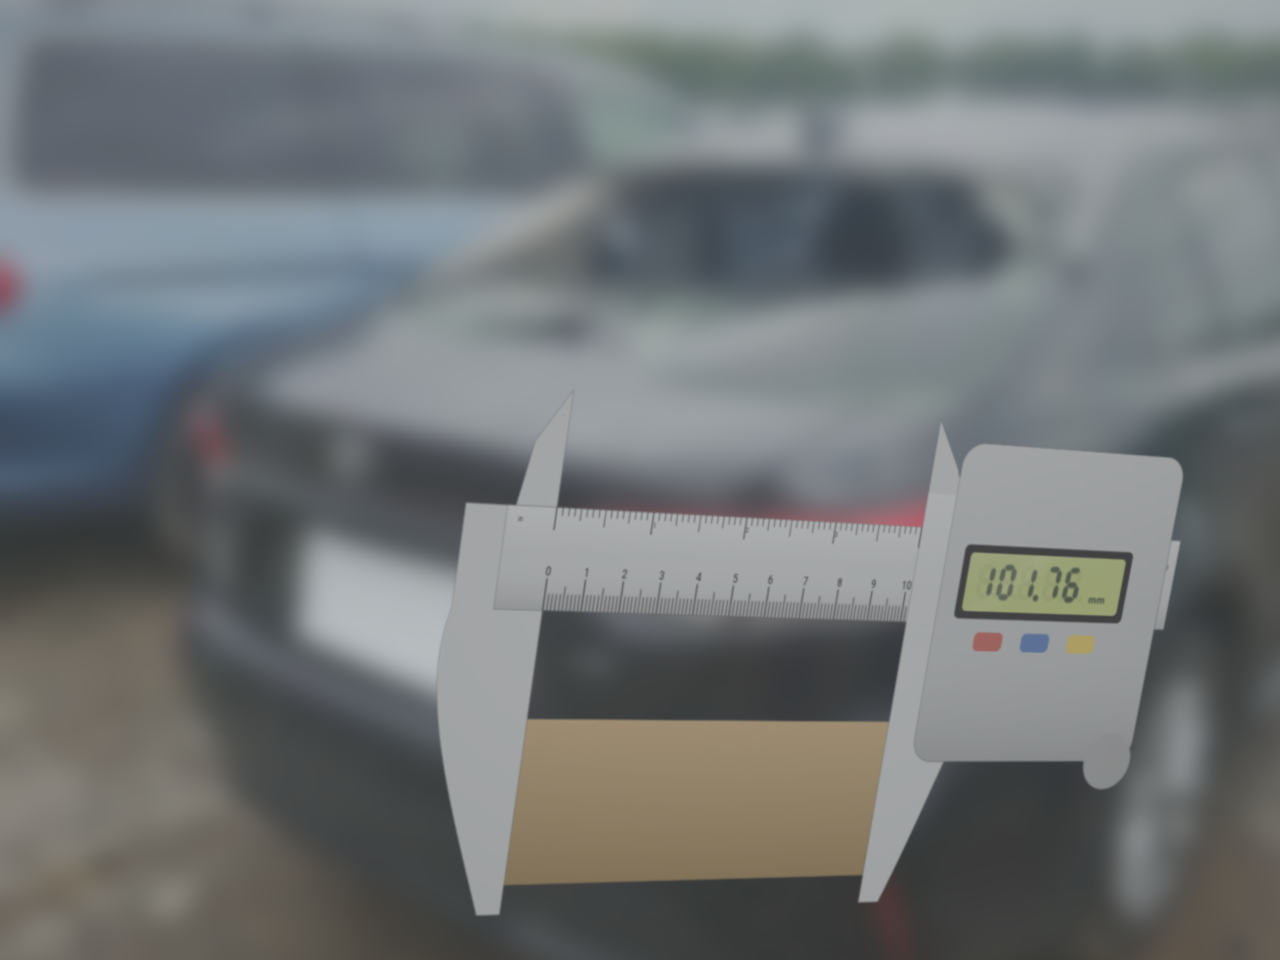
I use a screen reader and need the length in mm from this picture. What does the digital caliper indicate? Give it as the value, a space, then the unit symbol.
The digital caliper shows 101.76 mm
